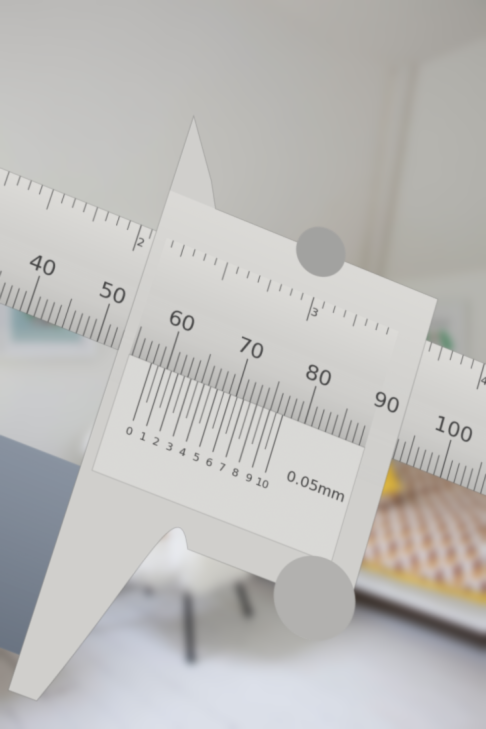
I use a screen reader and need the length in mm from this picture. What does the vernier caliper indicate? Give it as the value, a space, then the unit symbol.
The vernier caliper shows 57.8 mm
